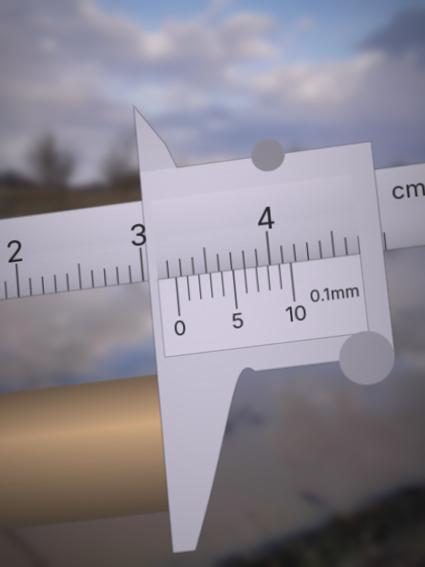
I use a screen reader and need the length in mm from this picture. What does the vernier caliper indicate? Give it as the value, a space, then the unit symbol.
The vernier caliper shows 32.6 mm
